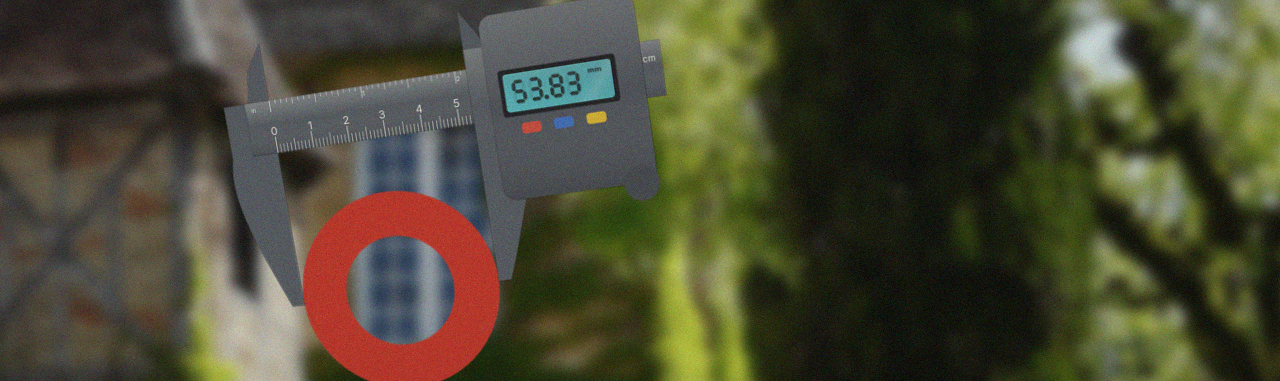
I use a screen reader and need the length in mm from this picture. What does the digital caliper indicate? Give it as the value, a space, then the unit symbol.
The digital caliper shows 53.83 mm
